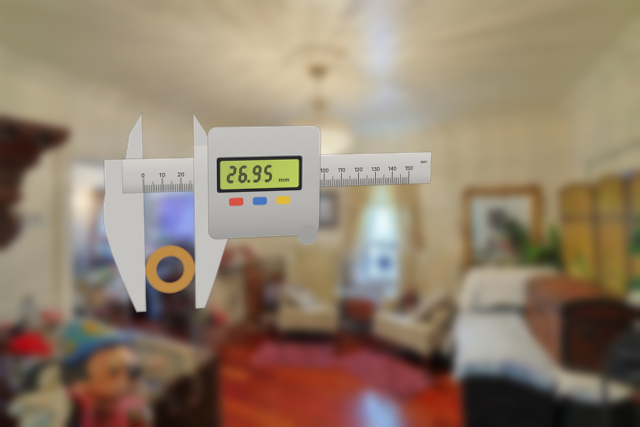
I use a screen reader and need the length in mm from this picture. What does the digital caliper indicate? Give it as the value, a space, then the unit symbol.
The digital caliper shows 26.95 mm
